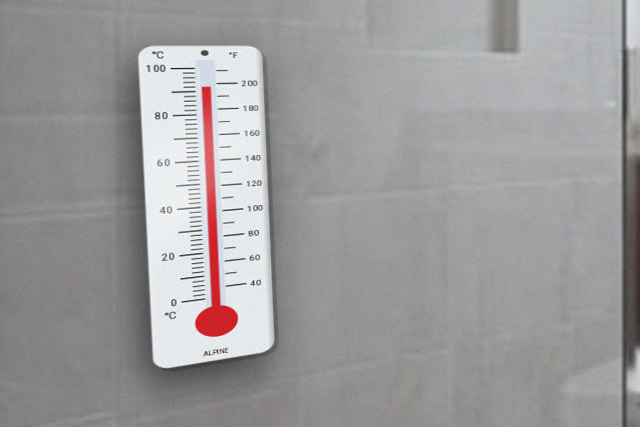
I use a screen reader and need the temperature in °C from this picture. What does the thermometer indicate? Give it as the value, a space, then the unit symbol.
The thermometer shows 92 °C
